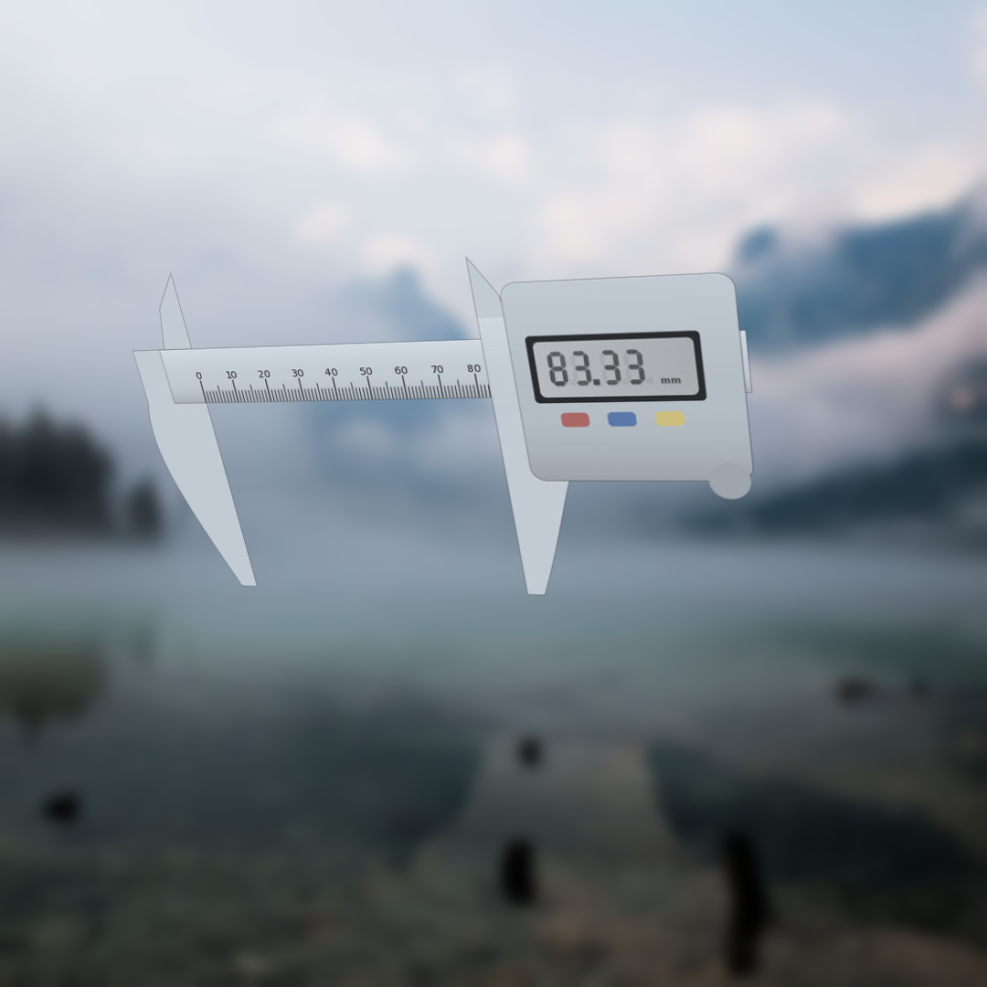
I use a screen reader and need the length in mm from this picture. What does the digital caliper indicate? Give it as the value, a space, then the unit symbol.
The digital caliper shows 83.33 mm
